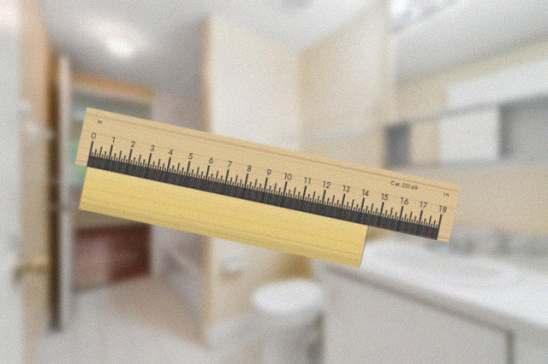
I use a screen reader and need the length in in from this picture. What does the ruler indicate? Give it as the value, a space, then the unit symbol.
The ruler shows 14.5 in
